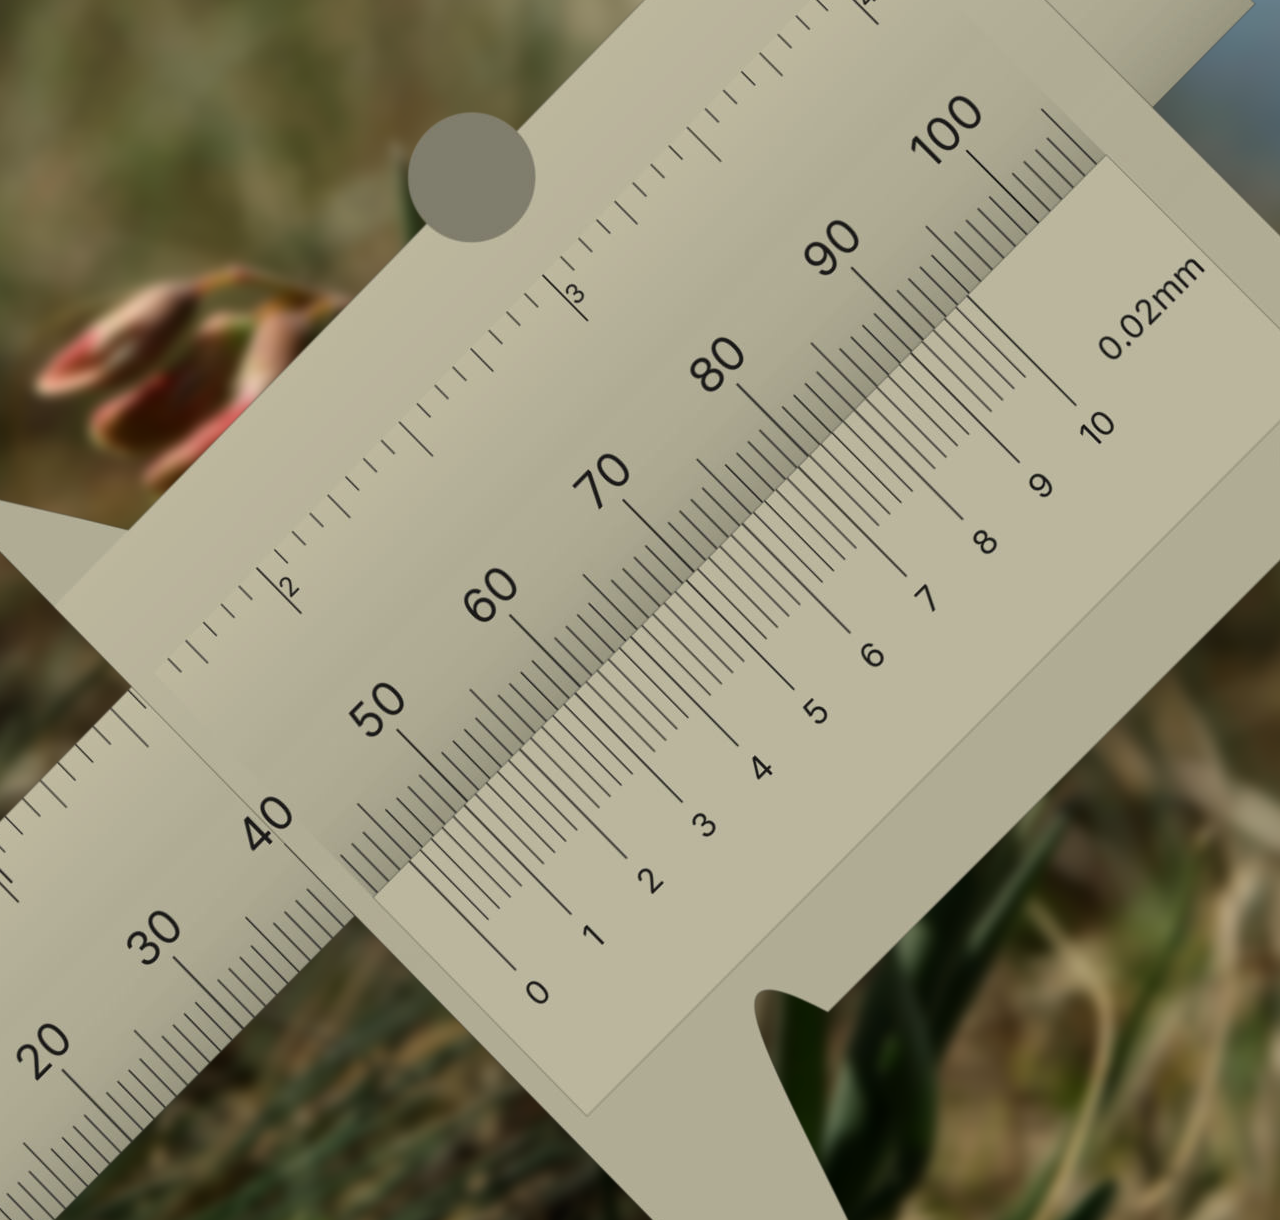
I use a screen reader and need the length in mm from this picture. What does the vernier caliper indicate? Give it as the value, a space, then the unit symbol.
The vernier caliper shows 44.8 mm
